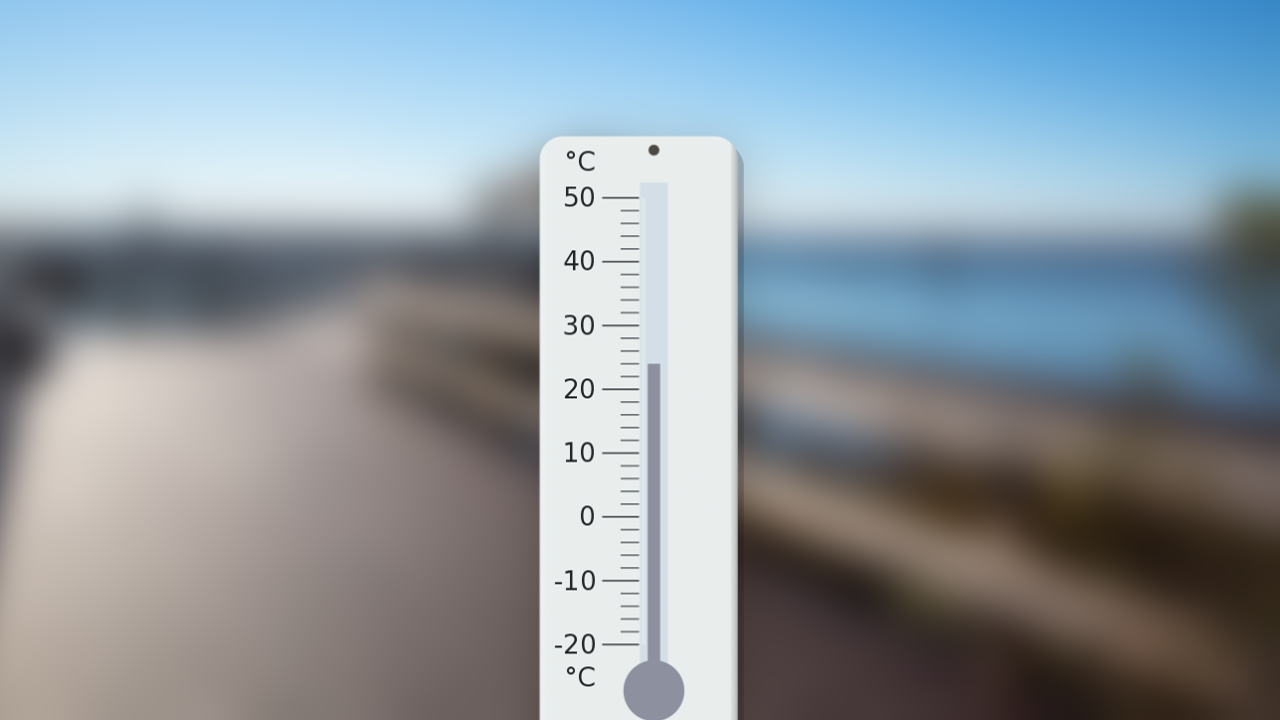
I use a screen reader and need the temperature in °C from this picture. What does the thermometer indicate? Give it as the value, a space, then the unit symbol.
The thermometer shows 24 °C
